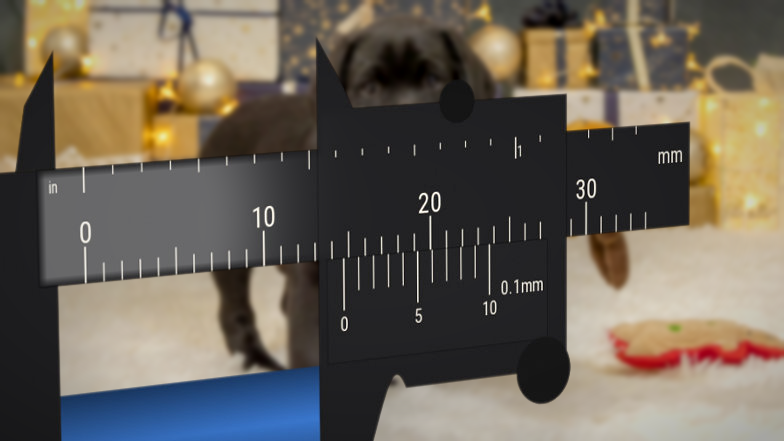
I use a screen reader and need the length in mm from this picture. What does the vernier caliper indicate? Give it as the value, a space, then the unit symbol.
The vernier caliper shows 14.7 mm
